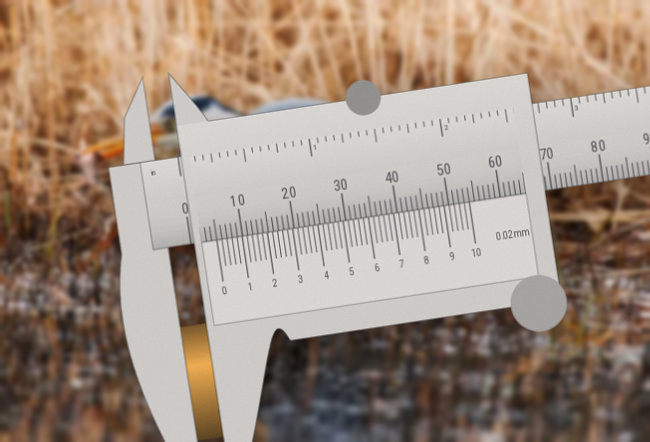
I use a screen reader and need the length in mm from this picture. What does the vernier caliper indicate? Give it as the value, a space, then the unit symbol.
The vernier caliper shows 5.0 mm
